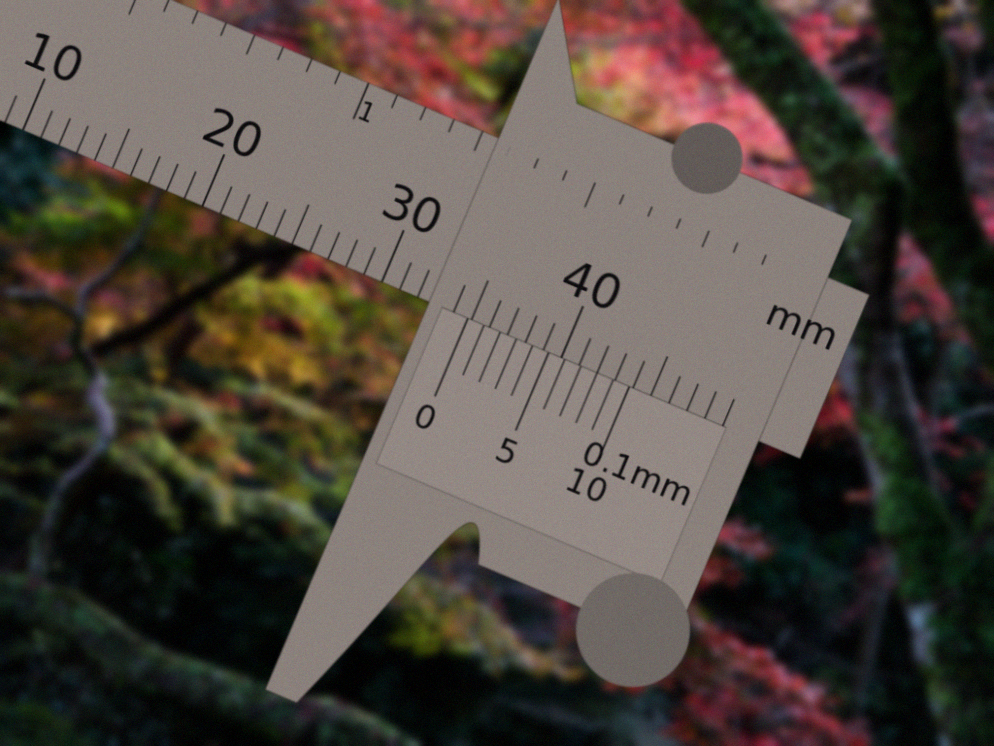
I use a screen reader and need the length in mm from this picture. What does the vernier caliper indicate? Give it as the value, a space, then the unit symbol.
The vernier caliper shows 34.8 mm
